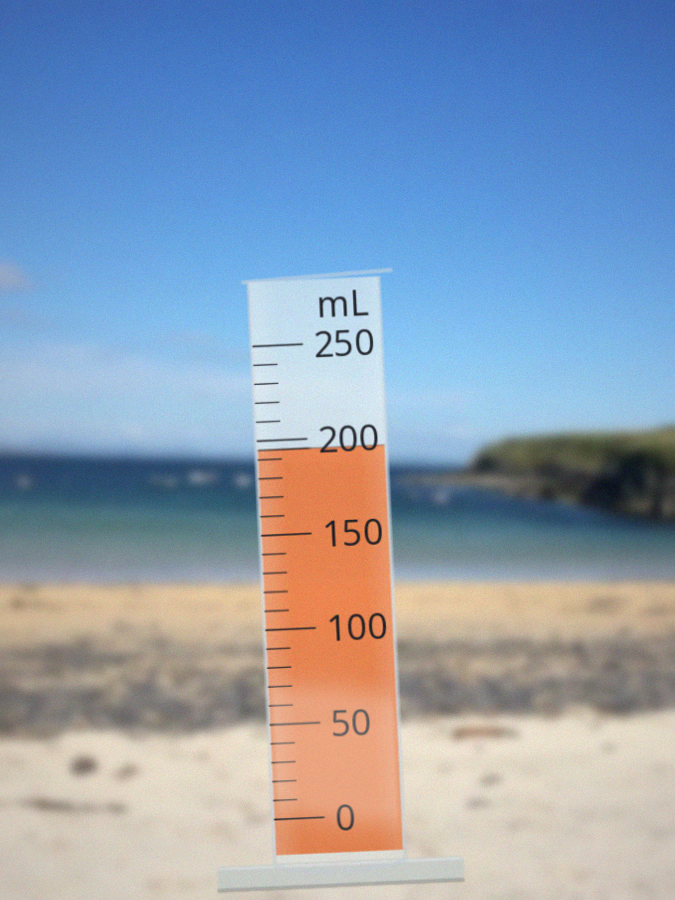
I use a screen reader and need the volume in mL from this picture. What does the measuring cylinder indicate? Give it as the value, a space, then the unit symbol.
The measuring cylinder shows 195 mL
